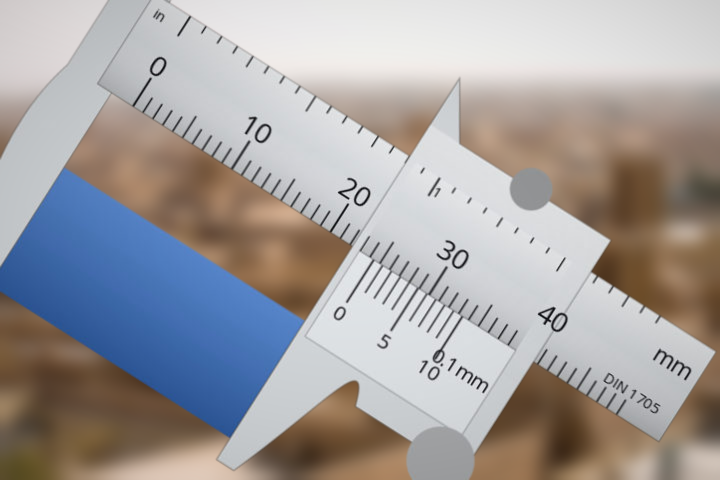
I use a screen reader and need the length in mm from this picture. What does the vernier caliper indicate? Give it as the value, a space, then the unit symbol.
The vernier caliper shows 24.4 mm
